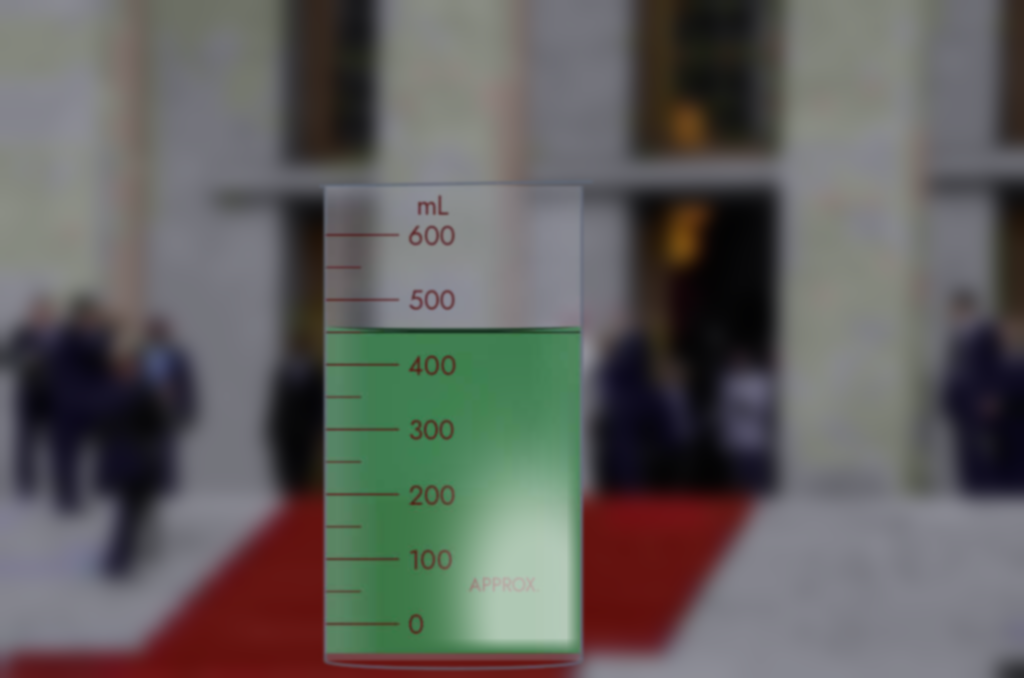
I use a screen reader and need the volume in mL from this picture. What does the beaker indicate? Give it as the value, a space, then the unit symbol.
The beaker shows 450 mL
